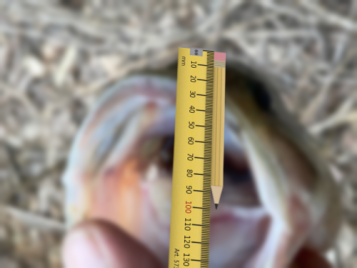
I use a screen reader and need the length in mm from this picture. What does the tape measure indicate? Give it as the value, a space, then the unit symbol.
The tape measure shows 100 mm
